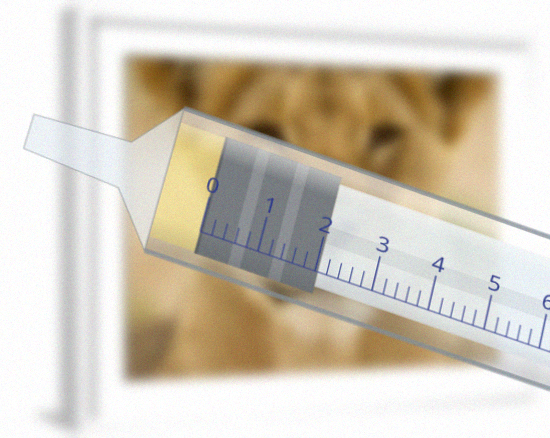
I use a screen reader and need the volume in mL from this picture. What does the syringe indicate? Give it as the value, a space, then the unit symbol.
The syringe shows 0 mL
